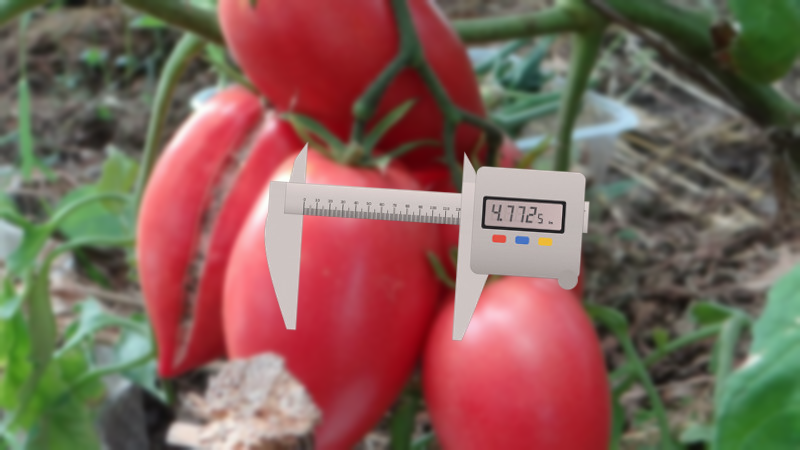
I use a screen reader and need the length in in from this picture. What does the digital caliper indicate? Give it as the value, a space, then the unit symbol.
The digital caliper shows 4.7725 in
